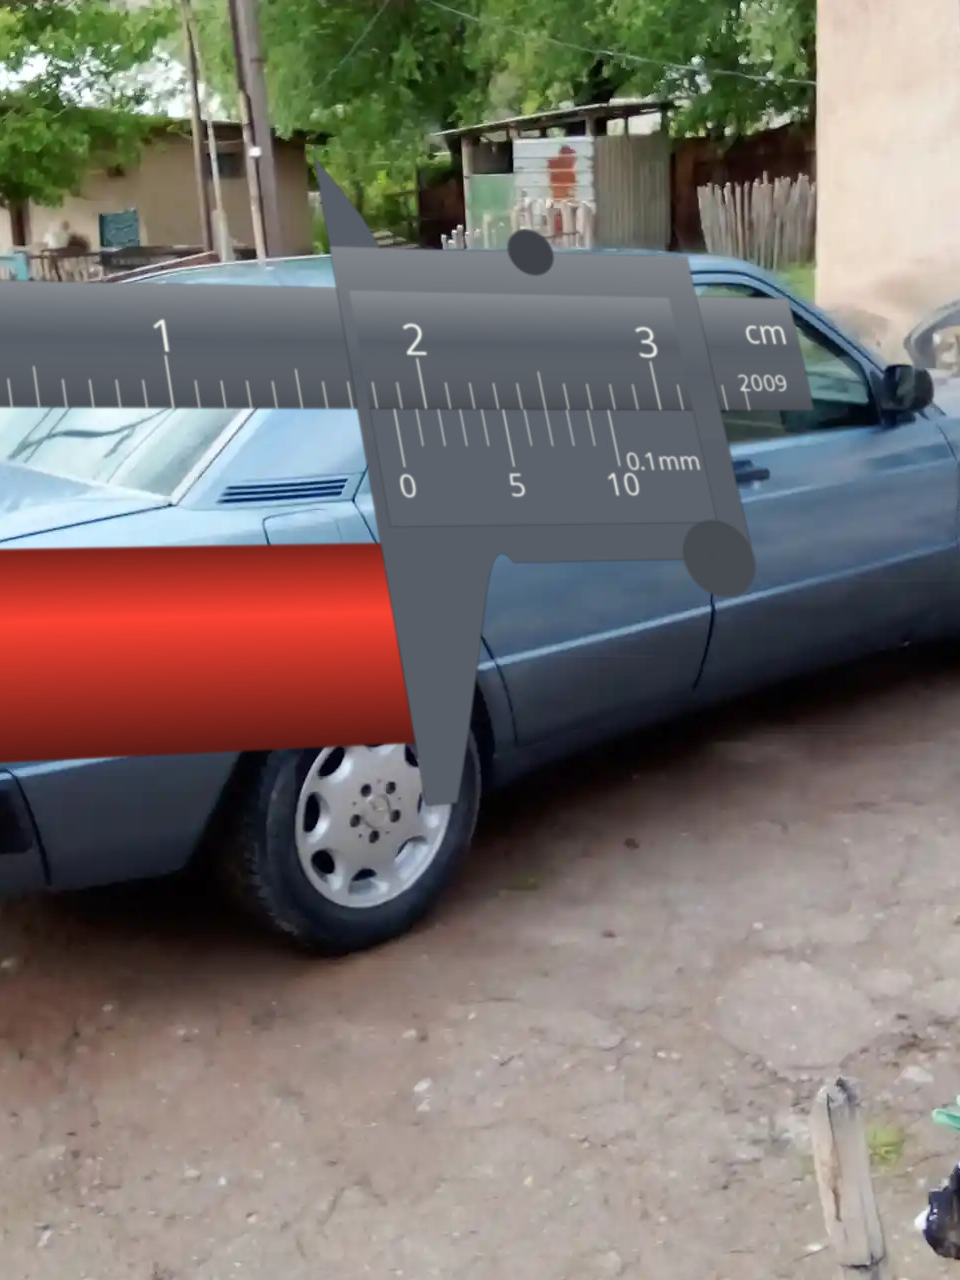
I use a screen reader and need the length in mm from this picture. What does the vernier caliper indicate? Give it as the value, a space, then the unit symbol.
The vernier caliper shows 18.7 mm
